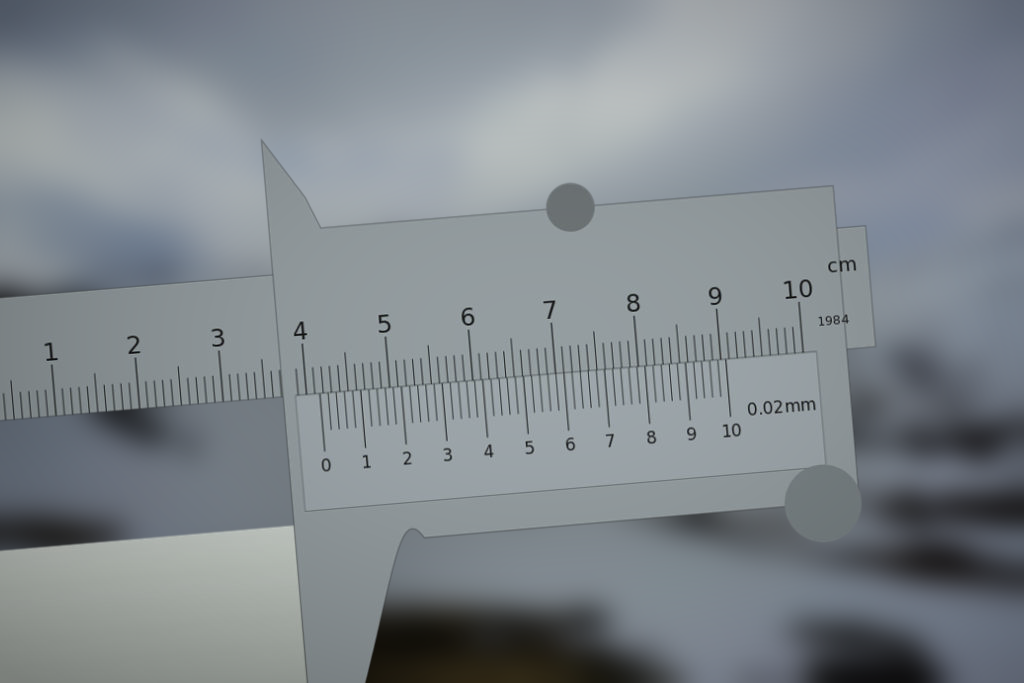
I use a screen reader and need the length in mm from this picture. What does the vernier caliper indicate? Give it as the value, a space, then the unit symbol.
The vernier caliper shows 41.6 mm
